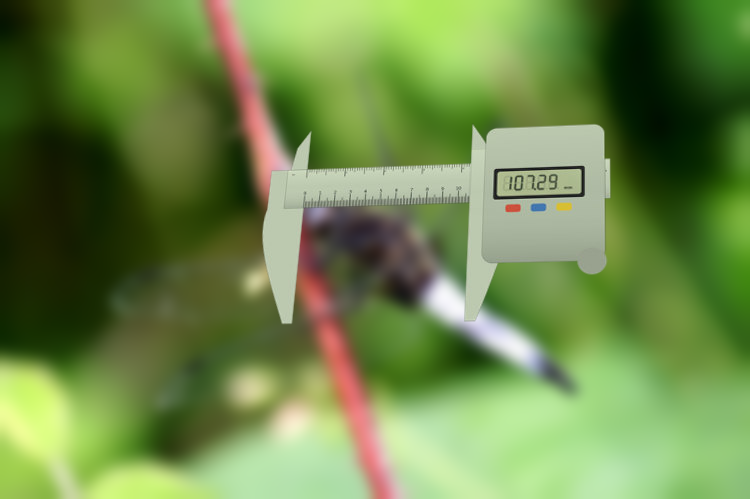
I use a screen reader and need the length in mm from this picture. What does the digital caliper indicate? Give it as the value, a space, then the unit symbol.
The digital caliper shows 107.29 mm
